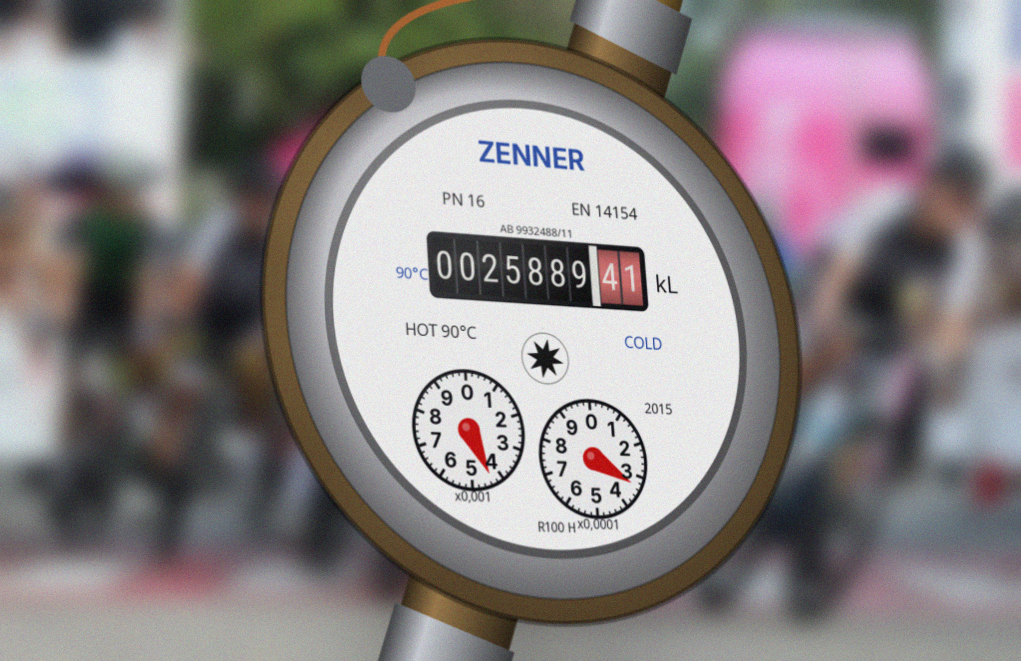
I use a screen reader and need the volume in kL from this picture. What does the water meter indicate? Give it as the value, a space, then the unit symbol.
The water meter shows 25889.4143 kL
